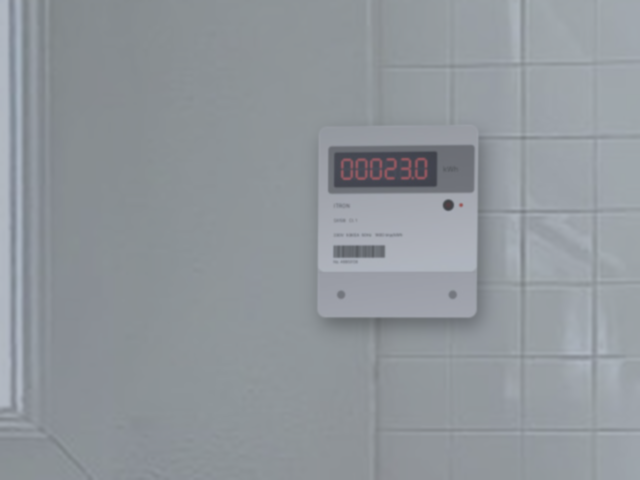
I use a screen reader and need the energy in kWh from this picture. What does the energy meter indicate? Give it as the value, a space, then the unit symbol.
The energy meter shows 23.0 kWh
